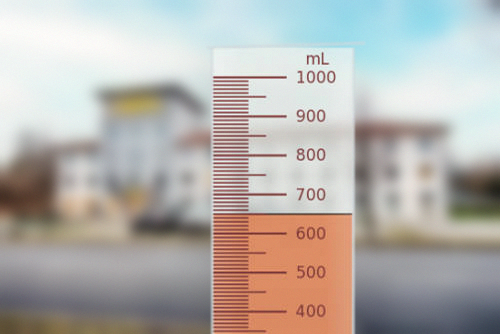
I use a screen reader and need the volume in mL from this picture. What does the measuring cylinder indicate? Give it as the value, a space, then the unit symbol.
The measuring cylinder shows 650 mL
